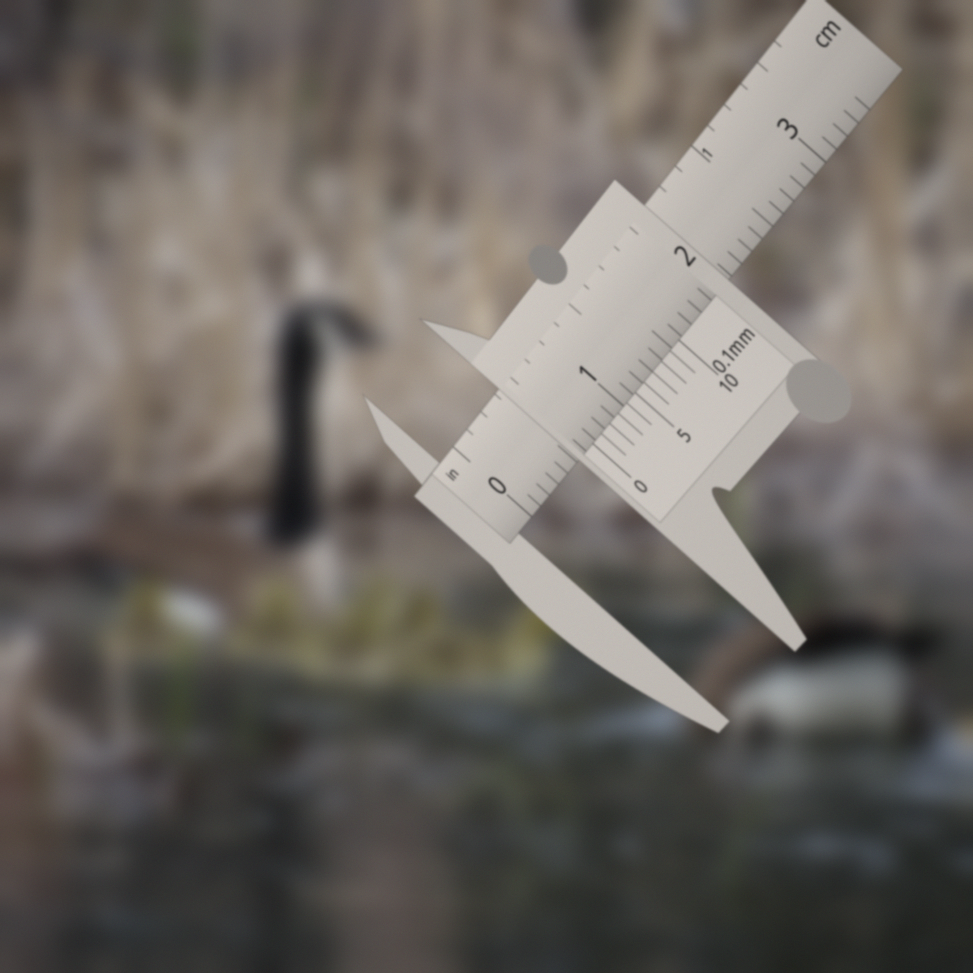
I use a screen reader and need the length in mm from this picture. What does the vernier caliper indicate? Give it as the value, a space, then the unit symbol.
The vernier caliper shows 6.7 mm
